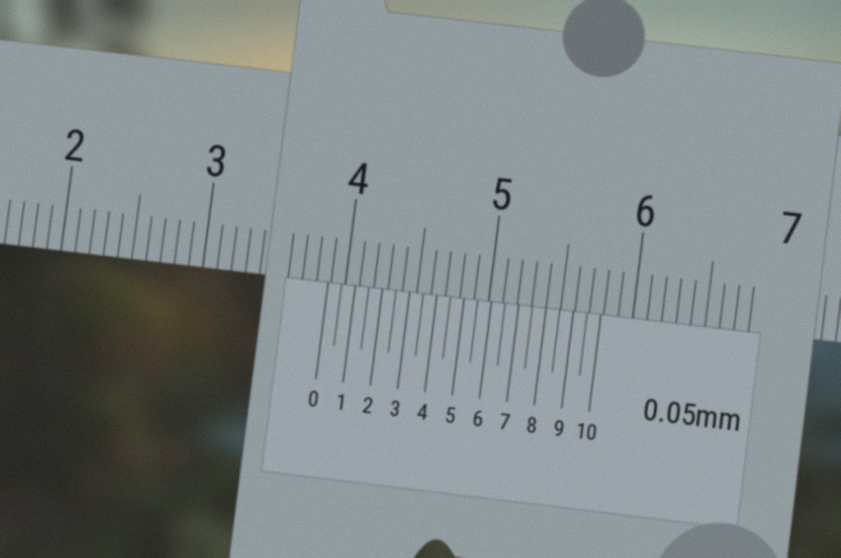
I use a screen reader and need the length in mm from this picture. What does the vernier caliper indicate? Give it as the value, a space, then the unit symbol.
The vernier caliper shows 38.8 mm
